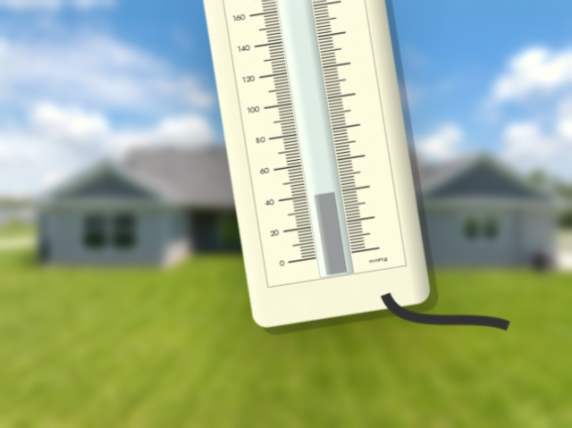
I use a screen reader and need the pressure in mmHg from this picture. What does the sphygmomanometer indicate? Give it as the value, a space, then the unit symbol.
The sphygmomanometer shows 40 mmHg
